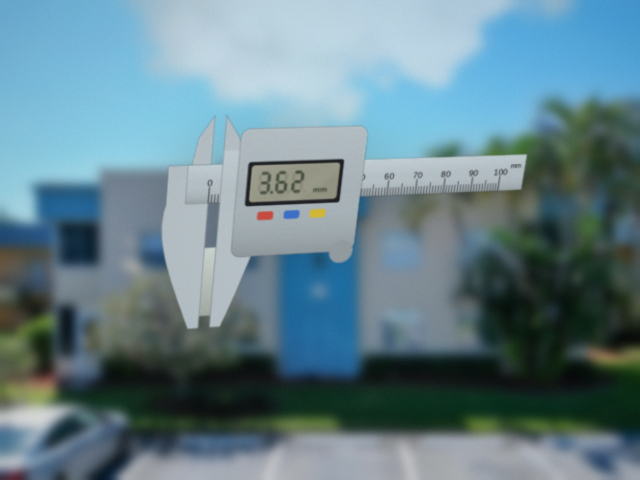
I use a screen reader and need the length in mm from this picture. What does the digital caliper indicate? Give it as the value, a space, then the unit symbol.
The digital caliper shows 3.62 mm
